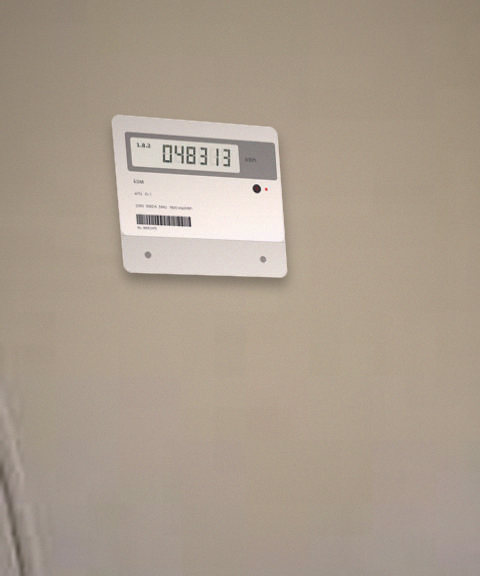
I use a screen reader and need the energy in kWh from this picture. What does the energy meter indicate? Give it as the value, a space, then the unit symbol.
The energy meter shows 48313 kWh
